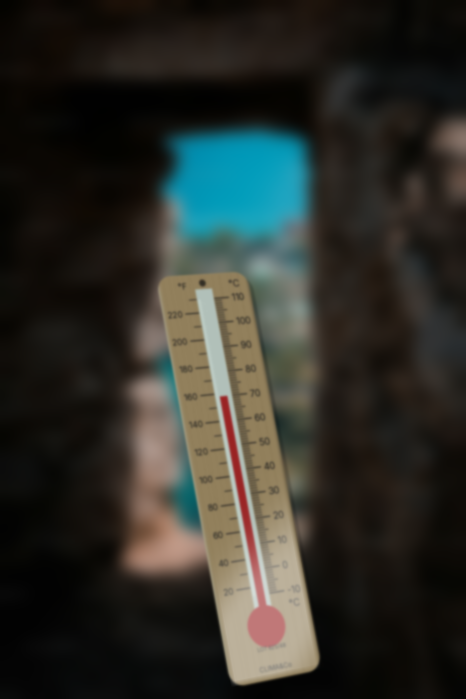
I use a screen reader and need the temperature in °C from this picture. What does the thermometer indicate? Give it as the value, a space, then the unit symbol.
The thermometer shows 70 °C
